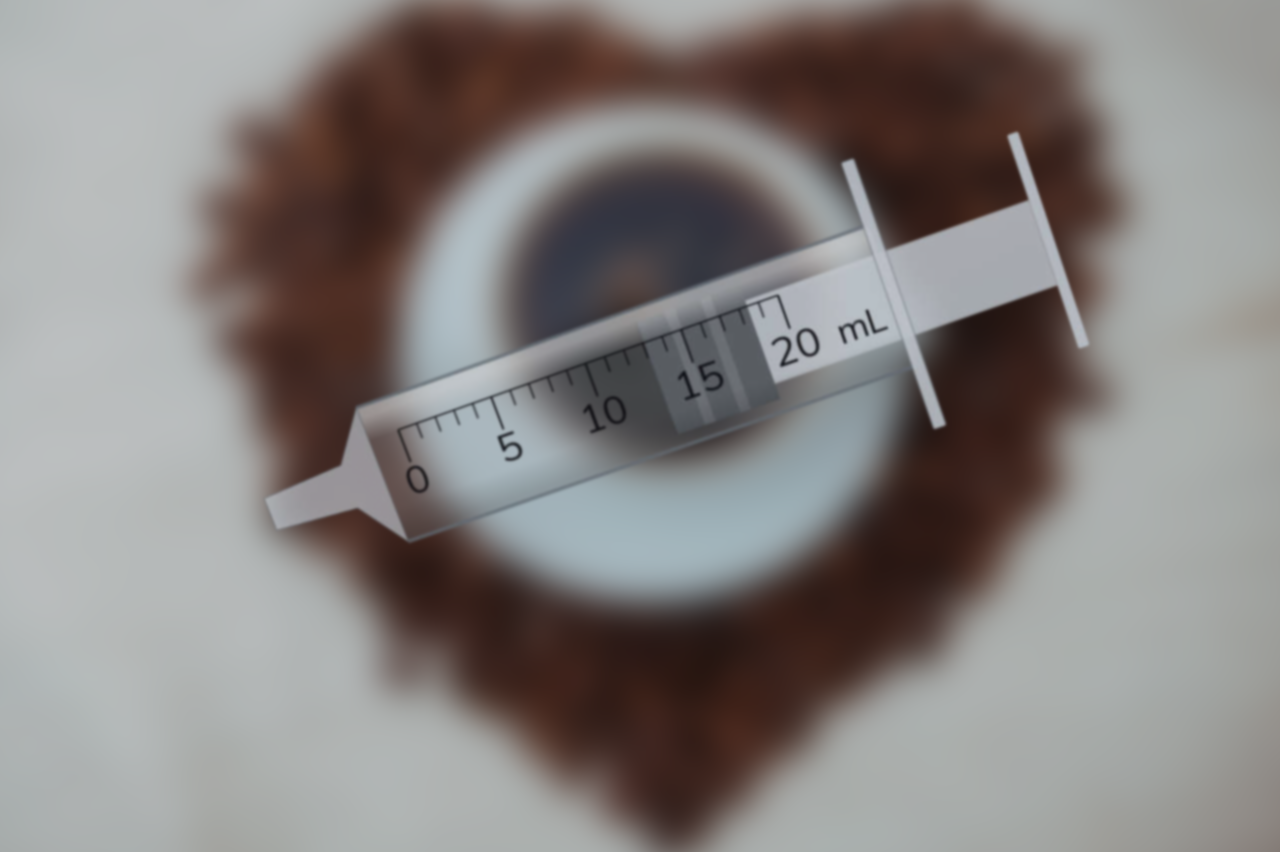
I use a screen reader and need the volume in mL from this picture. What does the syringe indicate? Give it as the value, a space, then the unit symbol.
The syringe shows 13 mL
